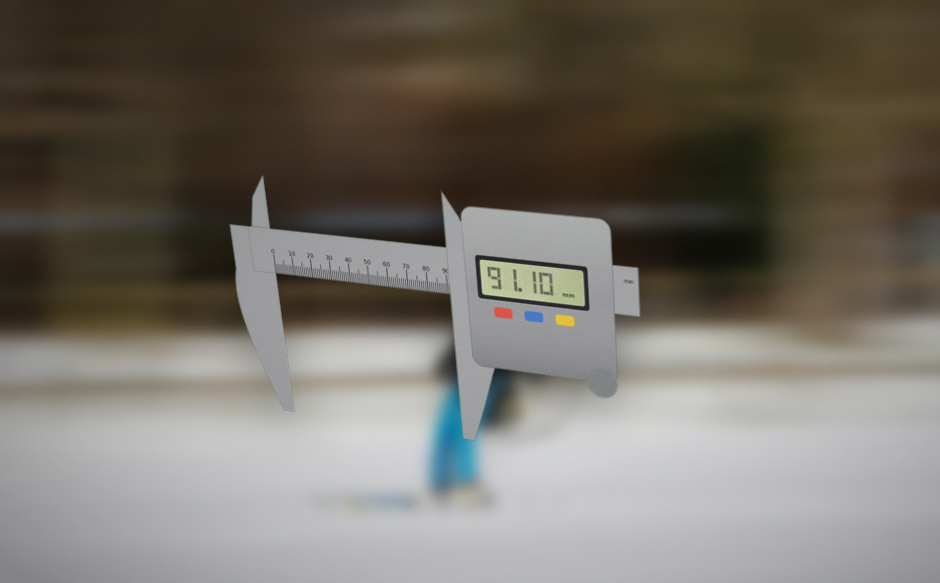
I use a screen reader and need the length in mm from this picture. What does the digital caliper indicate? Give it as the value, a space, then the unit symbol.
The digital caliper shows 91.10 mm
